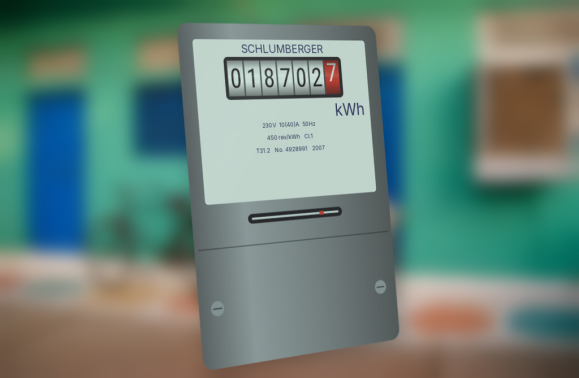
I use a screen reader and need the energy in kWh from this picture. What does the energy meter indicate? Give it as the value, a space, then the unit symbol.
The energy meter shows 18702.7 kWh
